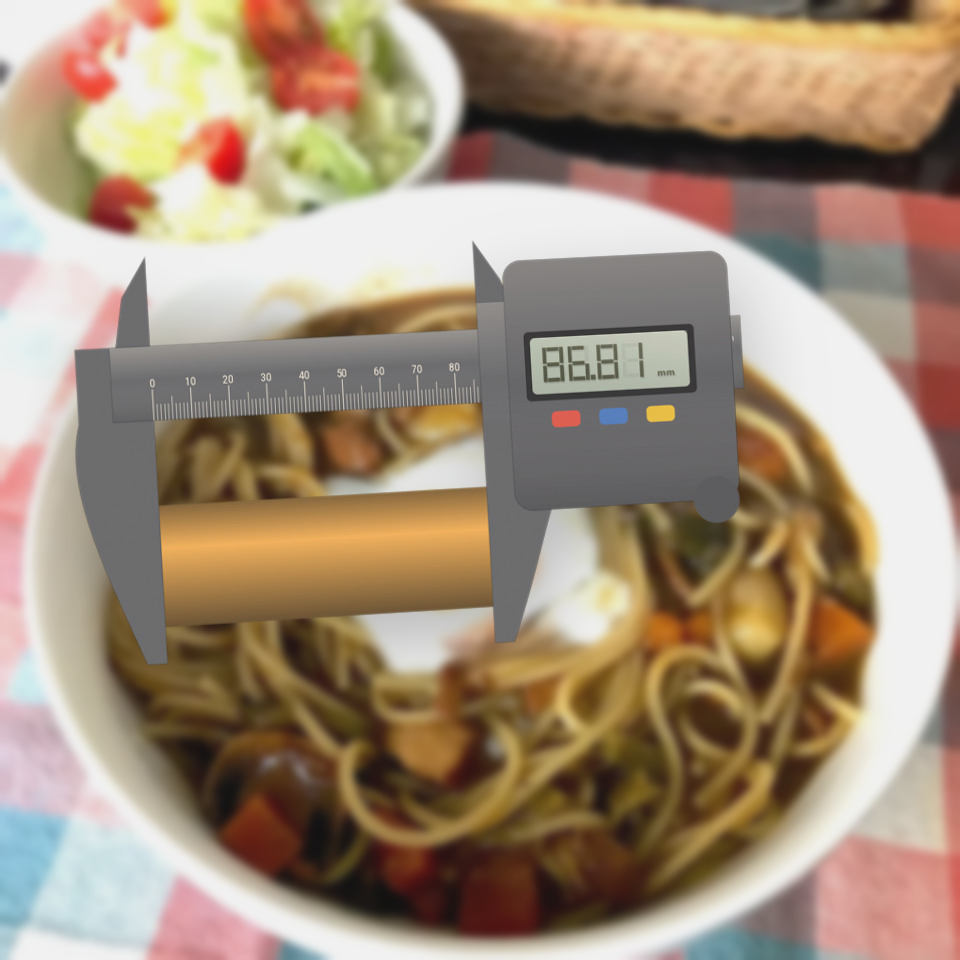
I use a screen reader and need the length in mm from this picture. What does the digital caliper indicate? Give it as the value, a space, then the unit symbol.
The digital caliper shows 86.81 mm
